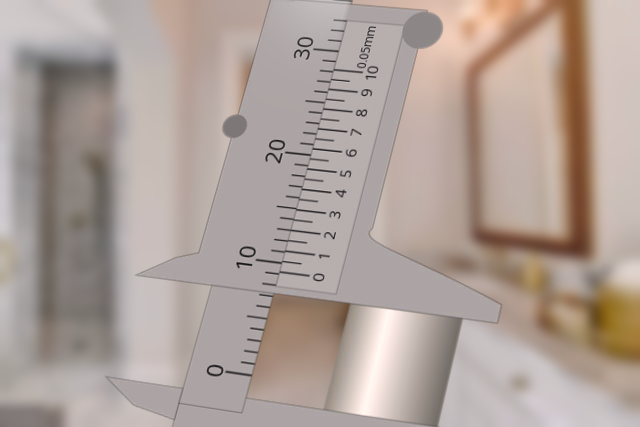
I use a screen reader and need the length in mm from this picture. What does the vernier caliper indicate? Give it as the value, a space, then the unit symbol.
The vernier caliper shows 9.2 mm
